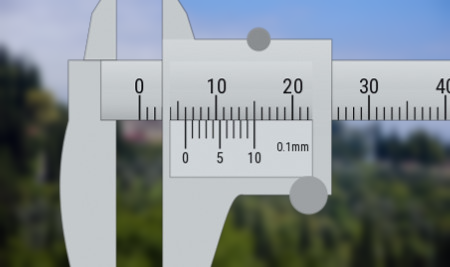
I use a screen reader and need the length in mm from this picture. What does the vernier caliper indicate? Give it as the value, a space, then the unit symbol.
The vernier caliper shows 6.0 mm
